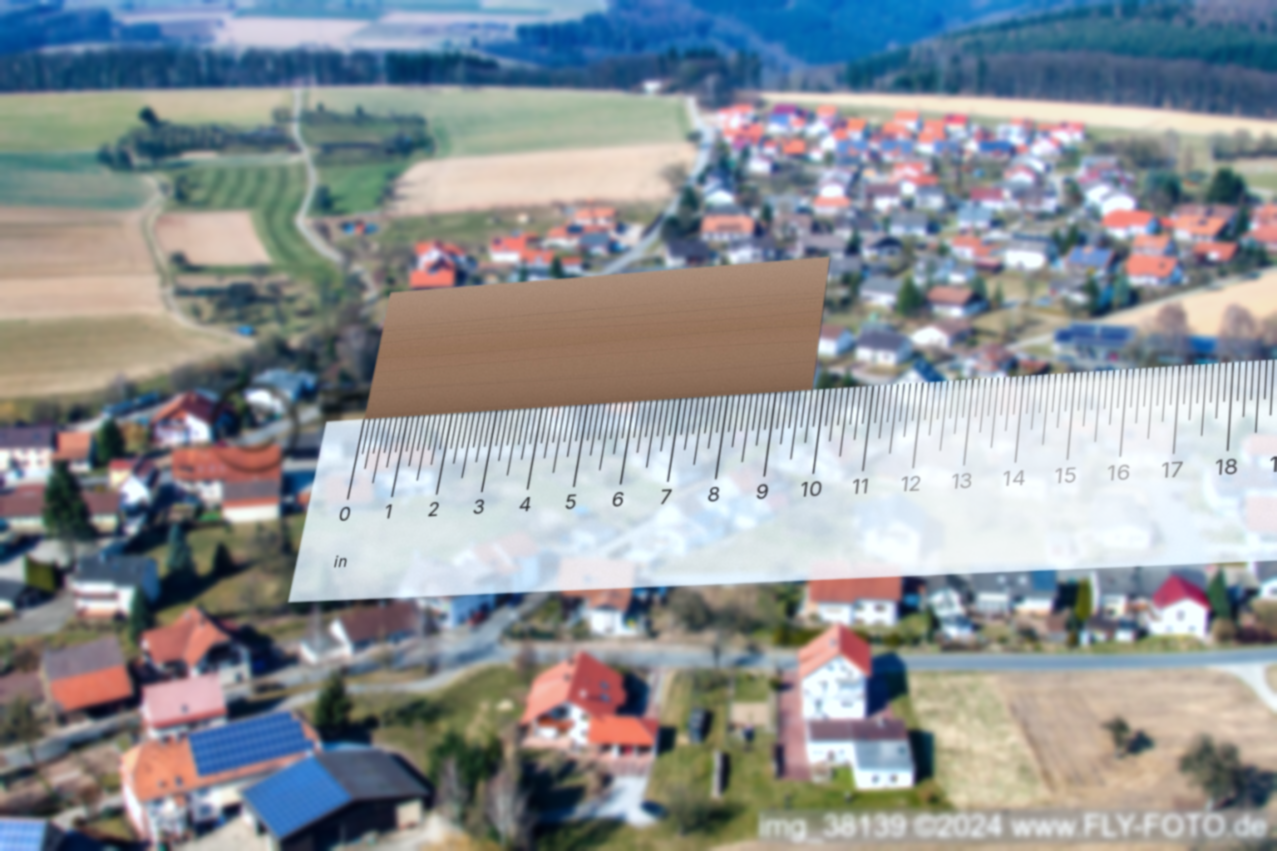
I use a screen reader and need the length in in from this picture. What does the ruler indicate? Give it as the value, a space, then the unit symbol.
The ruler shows 9.75 in
